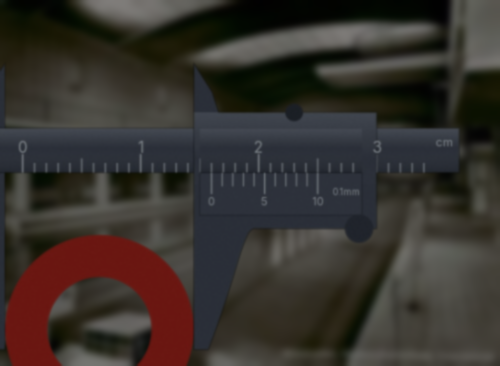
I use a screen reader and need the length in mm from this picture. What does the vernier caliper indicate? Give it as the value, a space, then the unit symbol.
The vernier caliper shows 16.0 mm
